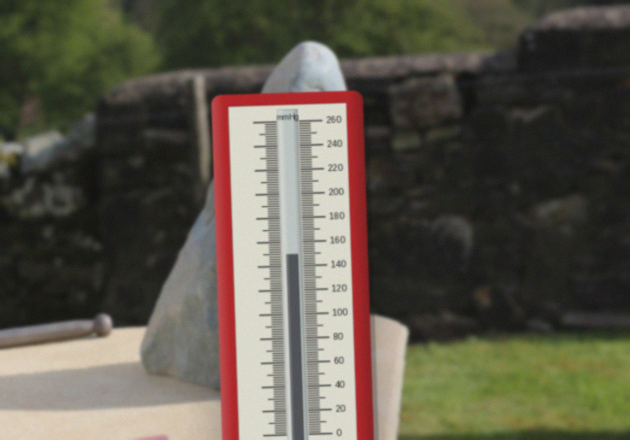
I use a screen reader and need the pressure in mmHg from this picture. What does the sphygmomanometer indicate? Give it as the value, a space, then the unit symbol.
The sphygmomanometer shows 150 mmHg
